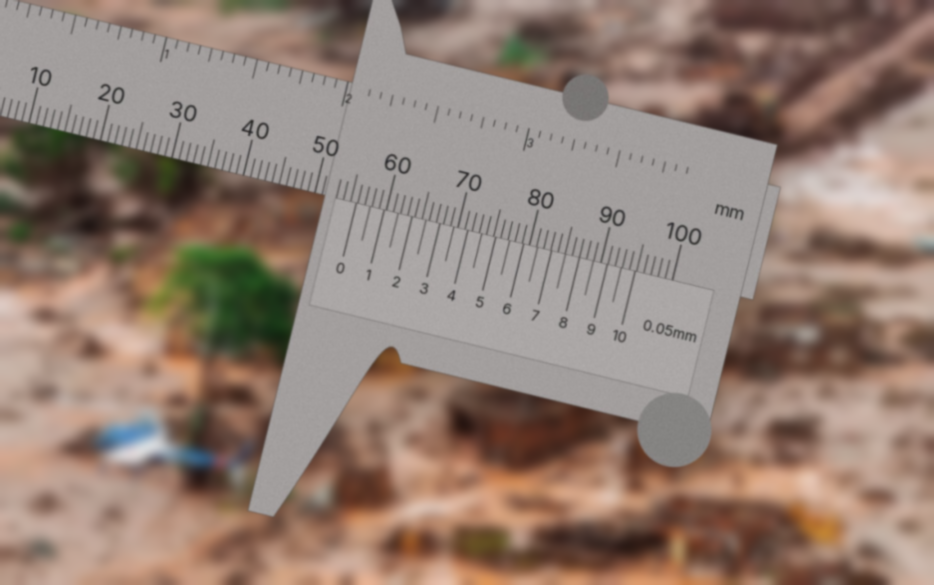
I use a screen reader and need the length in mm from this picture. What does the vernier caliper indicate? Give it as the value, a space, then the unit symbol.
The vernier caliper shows 55.8 mm
